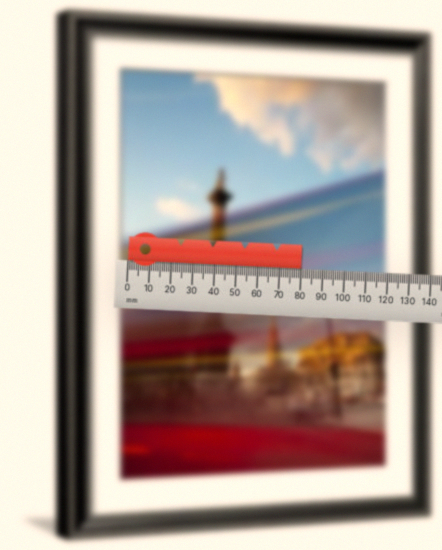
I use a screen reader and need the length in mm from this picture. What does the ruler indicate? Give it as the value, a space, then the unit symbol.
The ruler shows 80 mm
